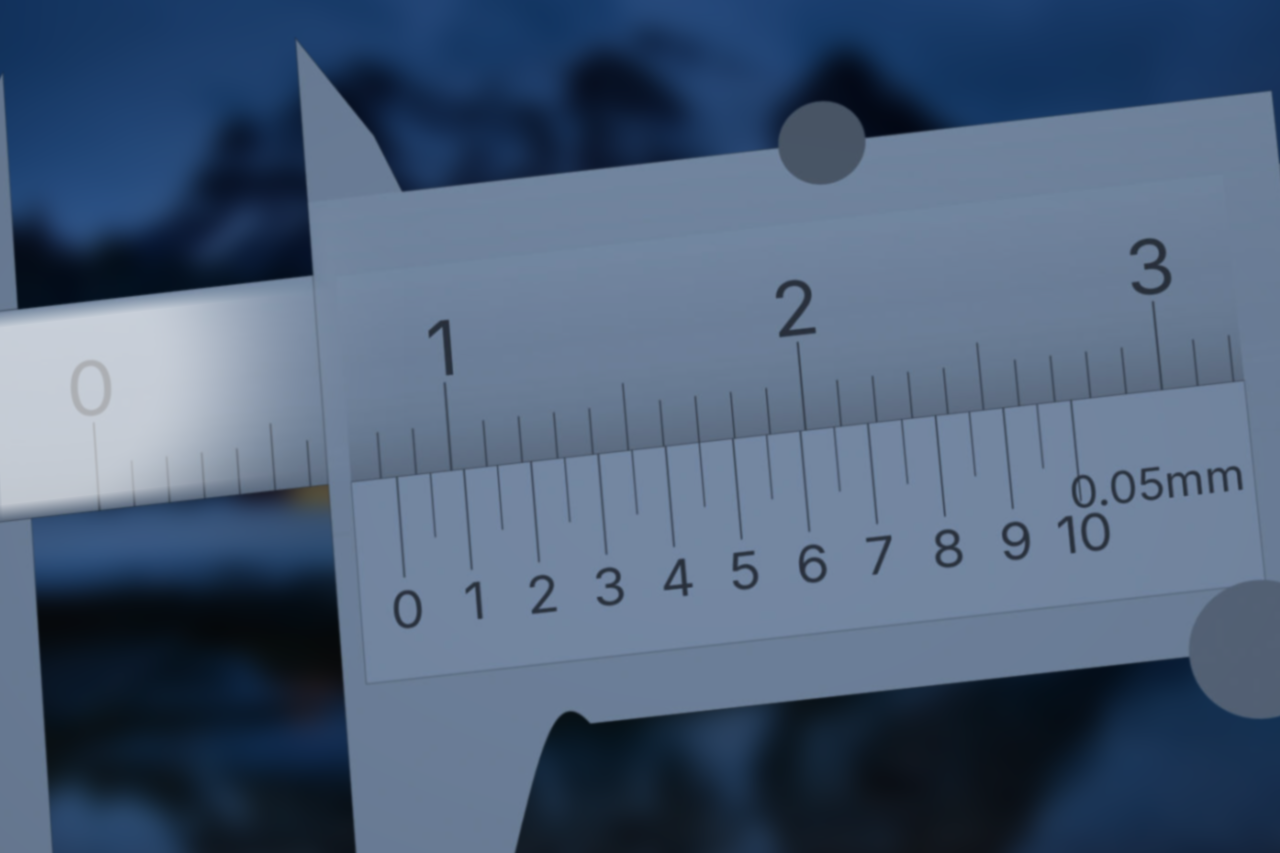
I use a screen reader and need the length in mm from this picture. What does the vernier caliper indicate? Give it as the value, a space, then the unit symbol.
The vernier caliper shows 8.45 mm
